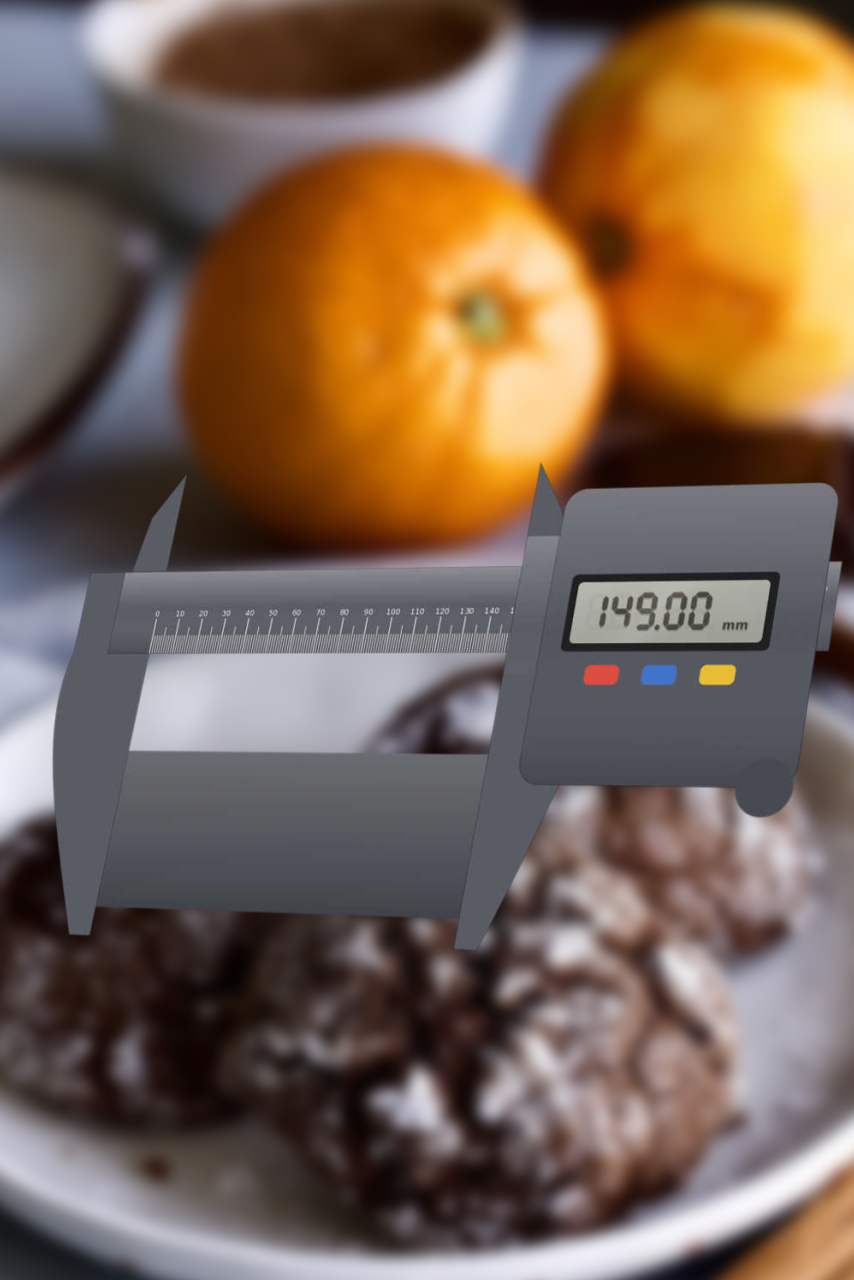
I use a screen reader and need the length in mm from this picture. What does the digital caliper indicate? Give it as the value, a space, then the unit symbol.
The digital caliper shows 149.00 mm
